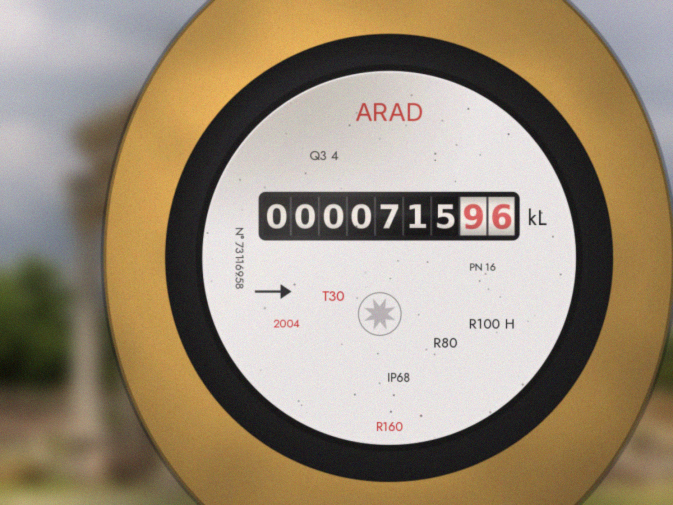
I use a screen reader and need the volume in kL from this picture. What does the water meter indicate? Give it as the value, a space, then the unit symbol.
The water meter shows 715.96 kL
